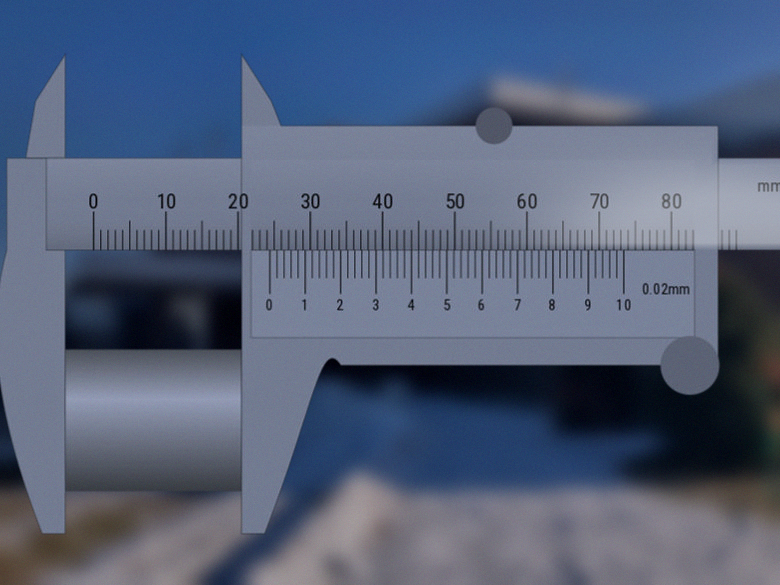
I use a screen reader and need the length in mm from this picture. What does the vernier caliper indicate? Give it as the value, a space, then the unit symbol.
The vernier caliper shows 24.4 mm
